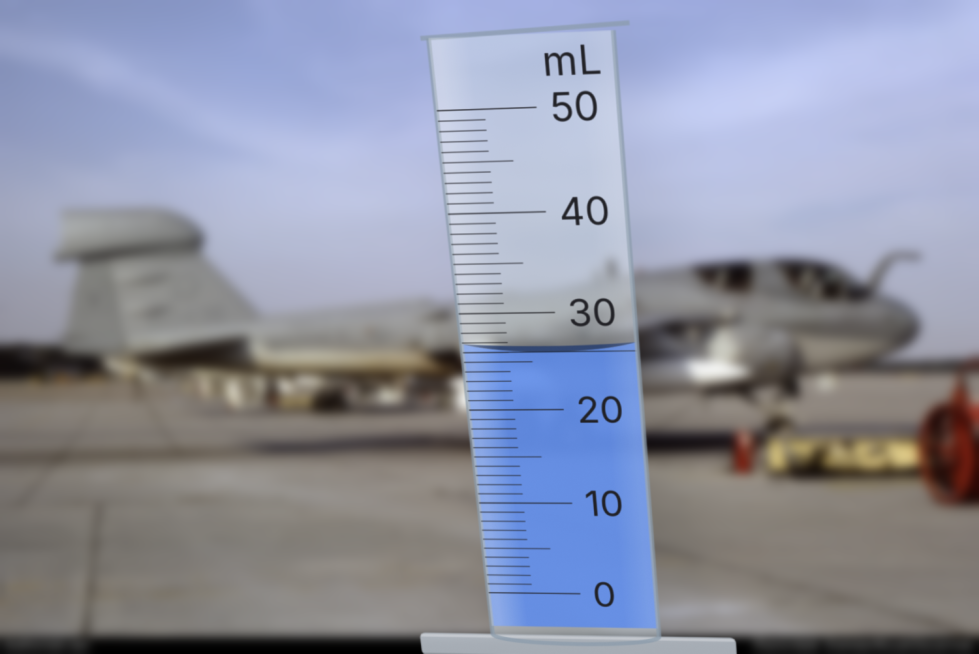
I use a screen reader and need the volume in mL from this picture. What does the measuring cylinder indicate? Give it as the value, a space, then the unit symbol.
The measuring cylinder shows 26 mL
